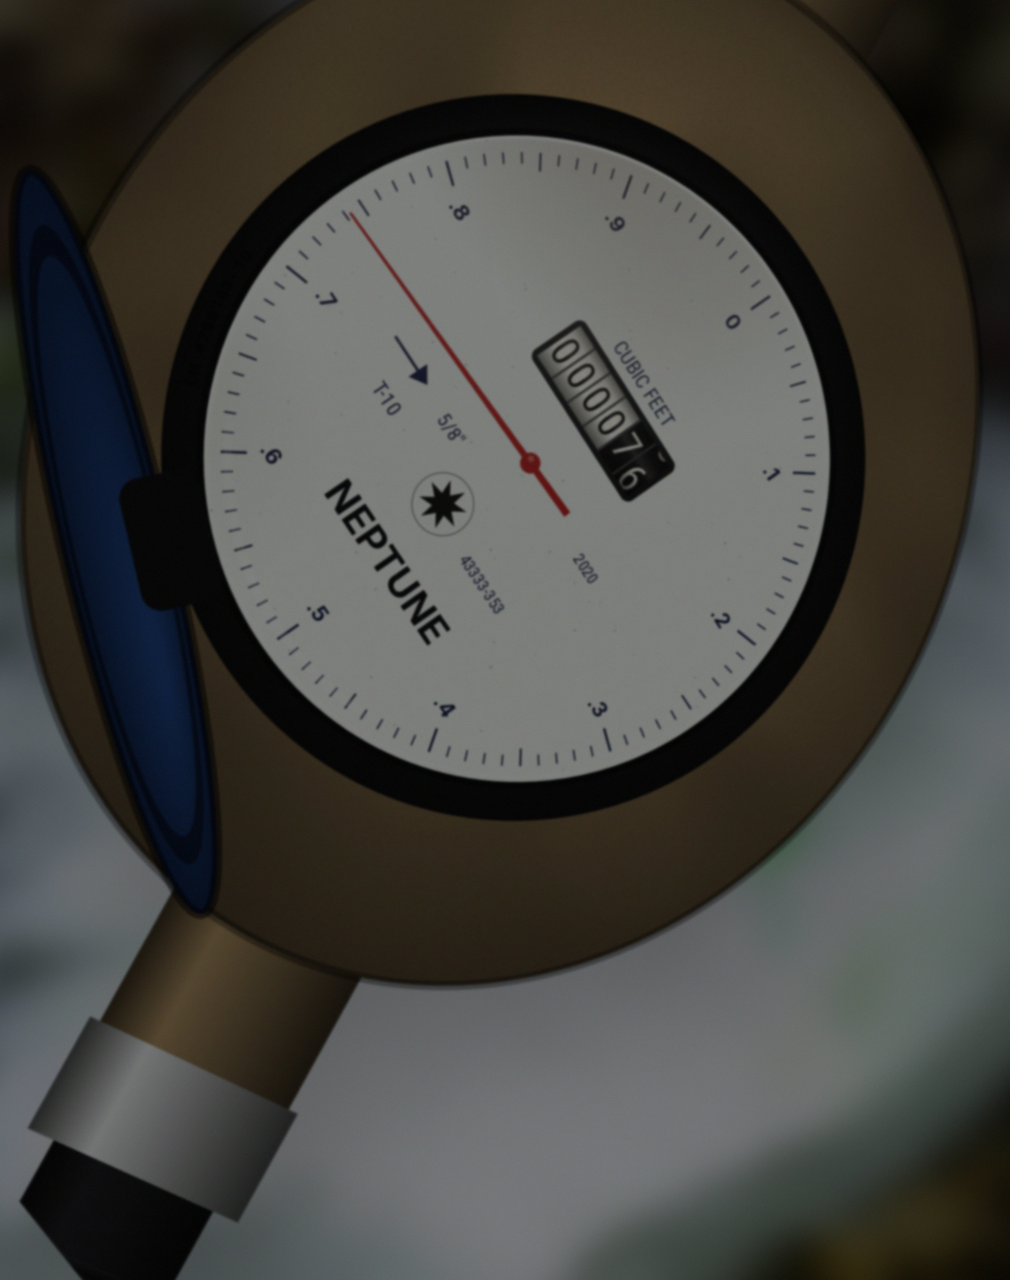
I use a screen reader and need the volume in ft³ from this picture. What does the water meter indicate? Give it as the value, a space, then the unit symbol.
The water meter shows 75.74 ft³
